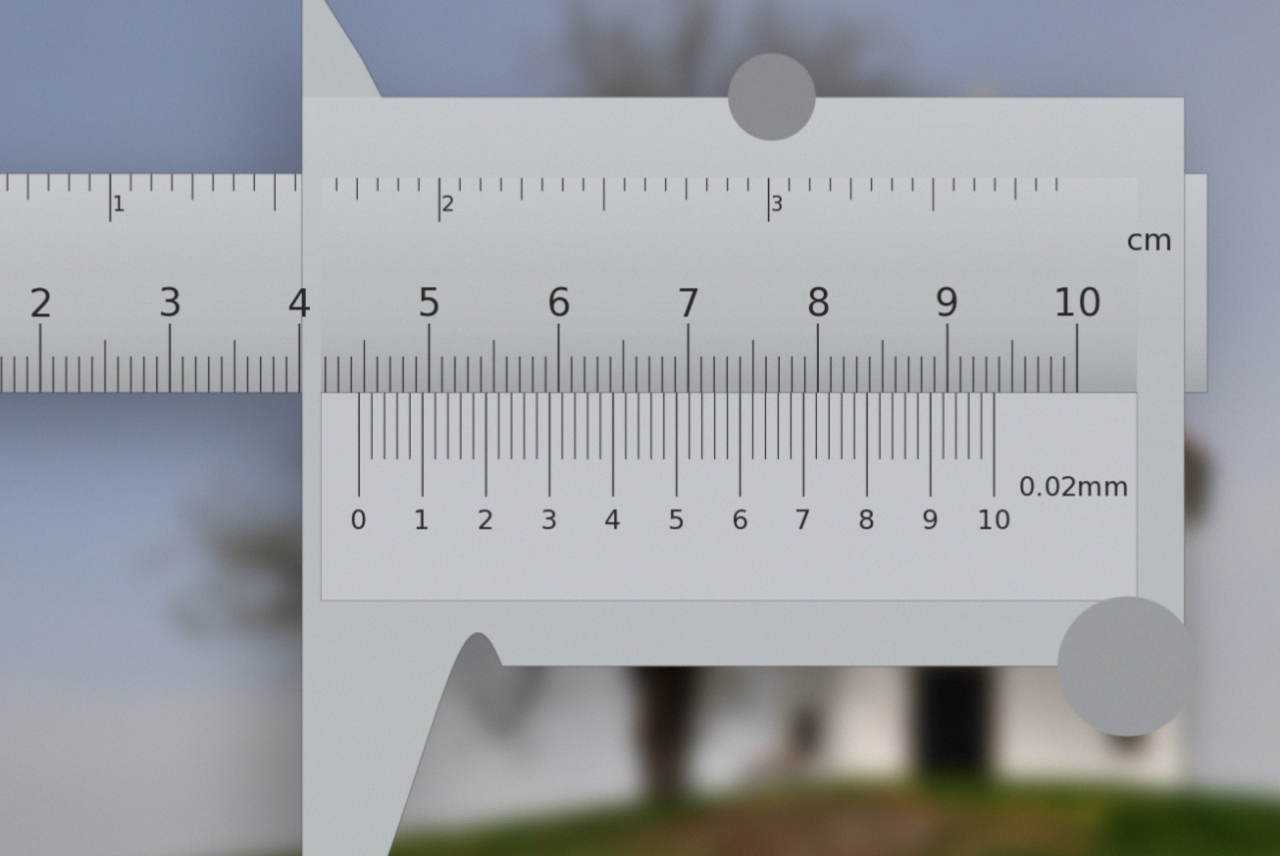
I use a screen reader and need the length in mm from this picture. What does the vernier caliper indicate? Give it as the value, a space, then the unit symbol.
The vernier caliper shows 44.6 mm
